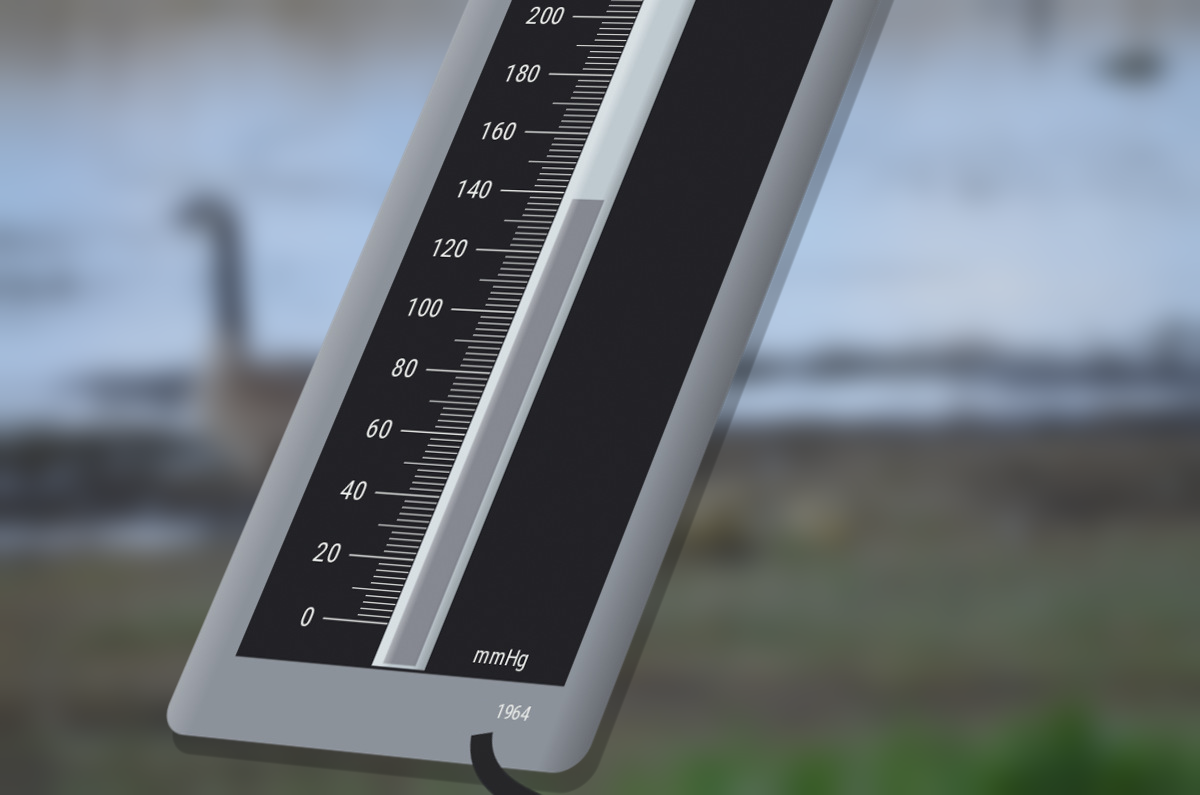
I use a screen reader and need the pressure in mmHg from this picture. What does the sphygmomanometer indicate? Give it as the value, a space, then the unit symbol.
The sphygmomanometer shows 138 mmHg
